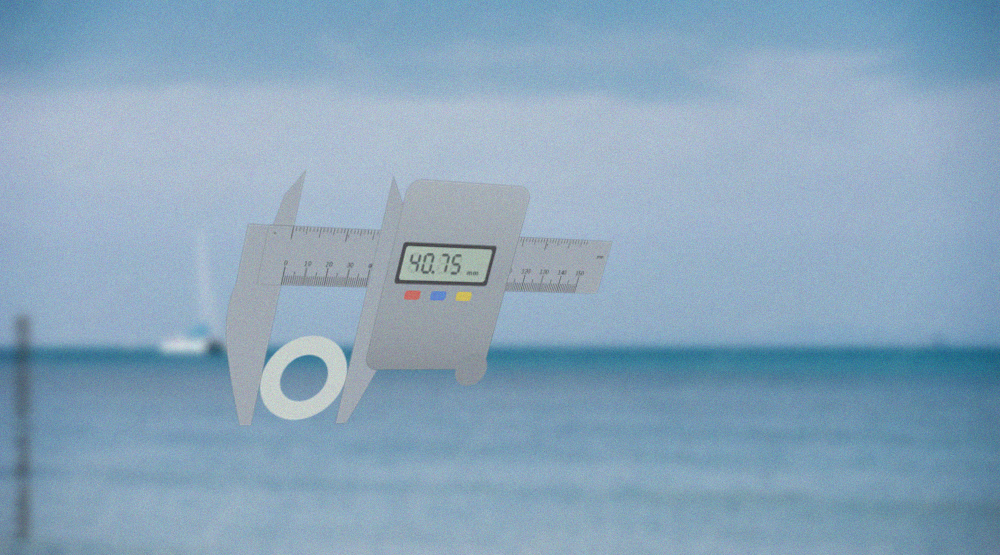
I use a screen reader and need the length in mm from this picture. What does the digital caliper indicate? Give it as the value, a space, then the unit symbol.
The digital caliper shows 40.75 mm
